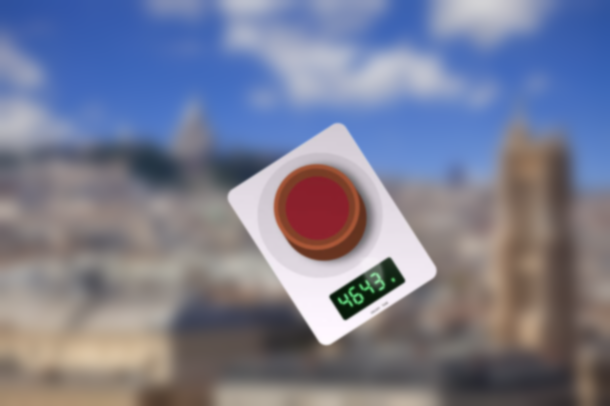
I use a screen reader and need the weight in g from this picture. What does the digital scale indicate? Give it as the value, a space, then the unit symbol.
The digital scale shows 4643 g
